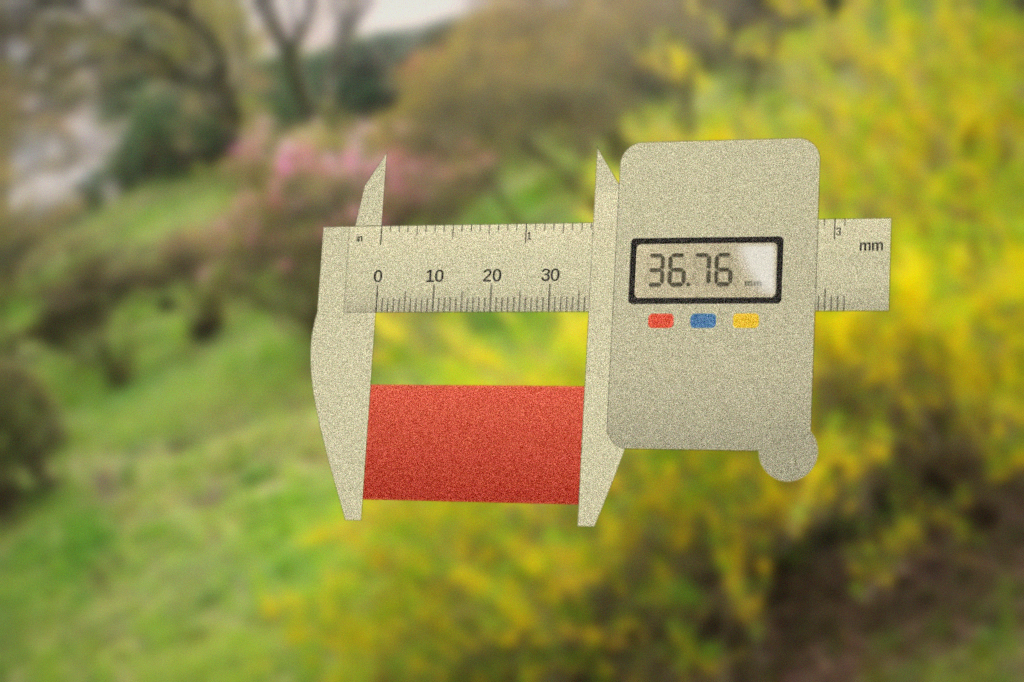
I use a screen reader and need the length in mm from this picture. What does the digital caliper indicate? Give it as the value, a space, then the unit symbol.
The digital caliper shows 36.76 mm
